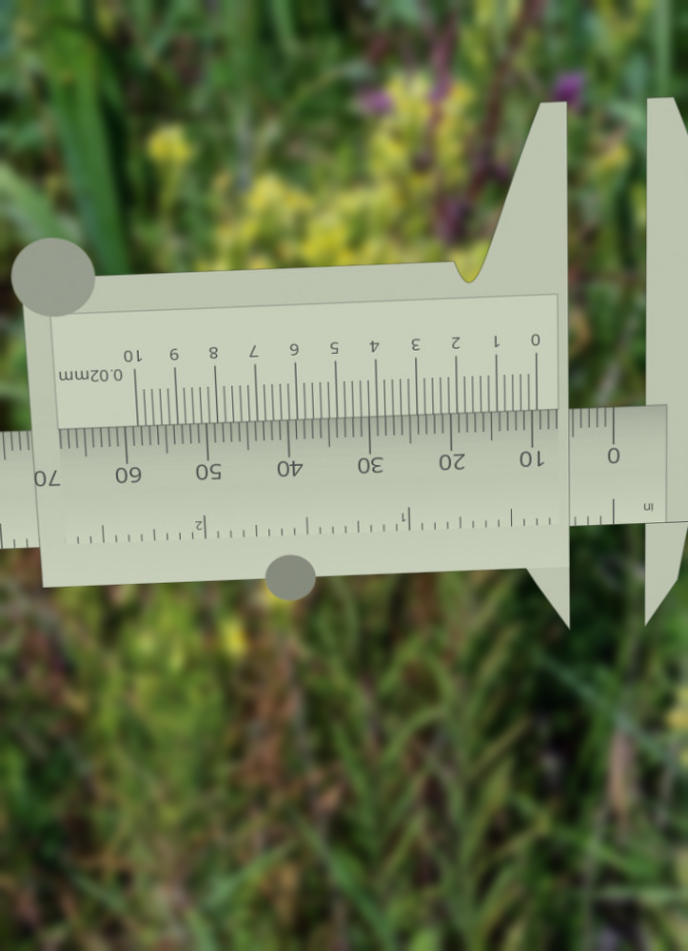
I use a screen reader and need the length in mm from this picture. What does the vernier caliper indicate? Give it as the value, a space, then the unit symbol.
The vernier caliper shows 9.4 mm
